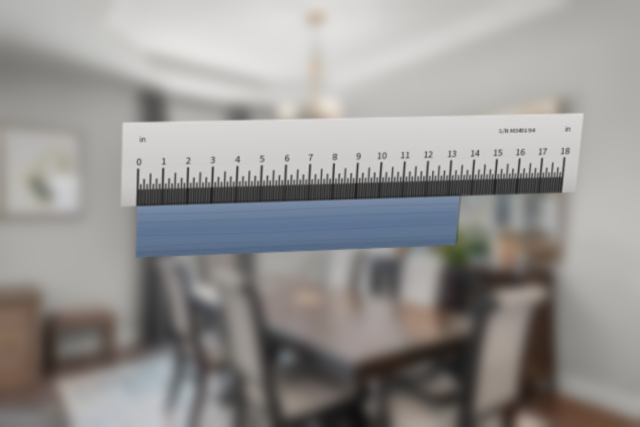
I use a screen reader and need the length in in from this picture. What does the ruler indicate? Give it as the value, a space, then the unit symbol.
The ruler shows 13.5 in
